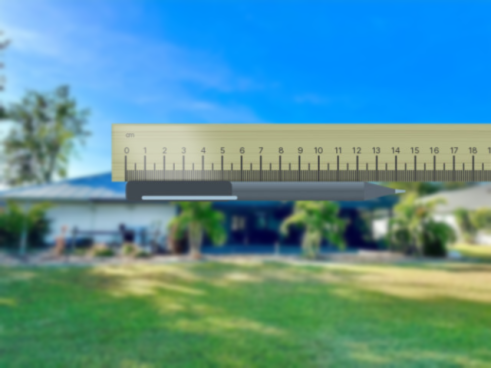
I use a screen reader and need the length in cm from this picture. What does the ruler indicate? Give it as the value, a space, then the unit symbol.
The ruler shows 14.5 cm
